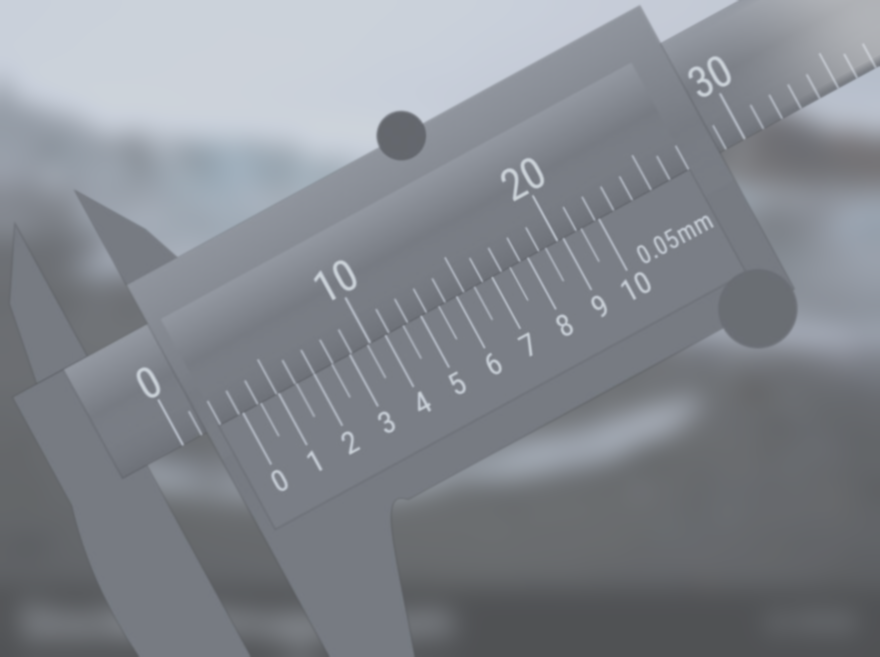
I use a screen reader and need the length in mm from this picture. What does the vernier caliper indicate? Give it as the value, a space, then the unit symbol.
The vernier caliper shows 3.2 mm
